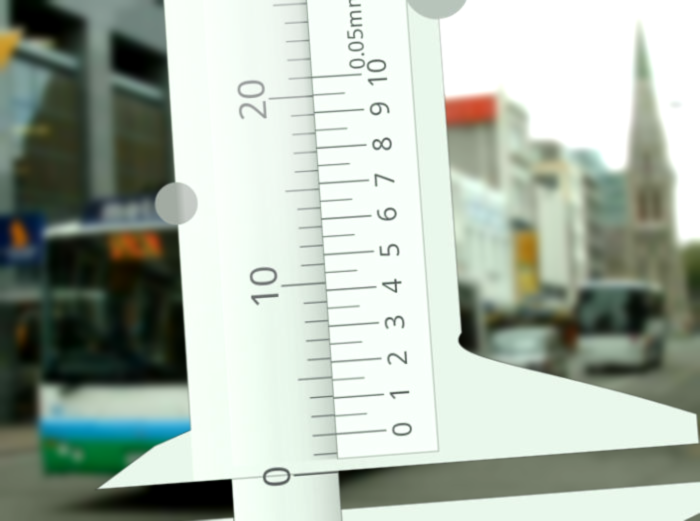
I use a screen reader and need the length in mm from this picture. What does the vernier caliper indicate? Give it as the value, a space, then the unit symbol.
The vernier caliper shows 2.0 mm
